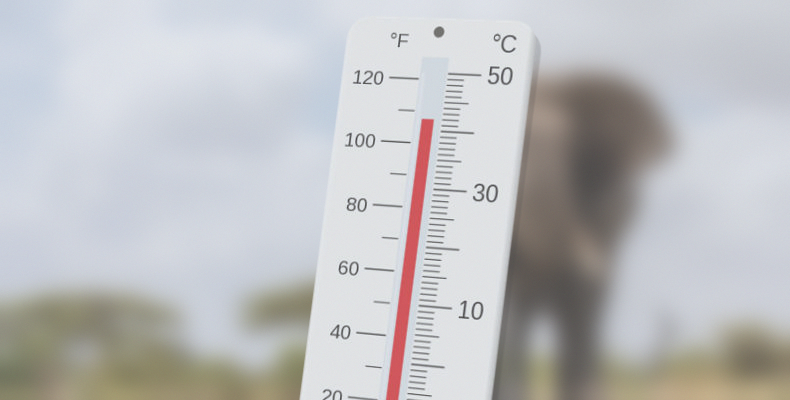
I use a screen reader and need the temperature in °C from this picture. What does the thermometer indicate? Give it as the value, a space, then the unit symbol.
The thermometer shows 42 °C
